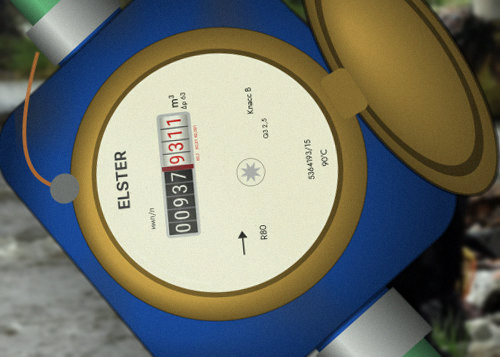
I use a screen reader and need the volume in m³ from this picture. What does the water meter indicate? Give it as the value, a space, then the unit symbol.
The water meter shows 937.9311 m³
